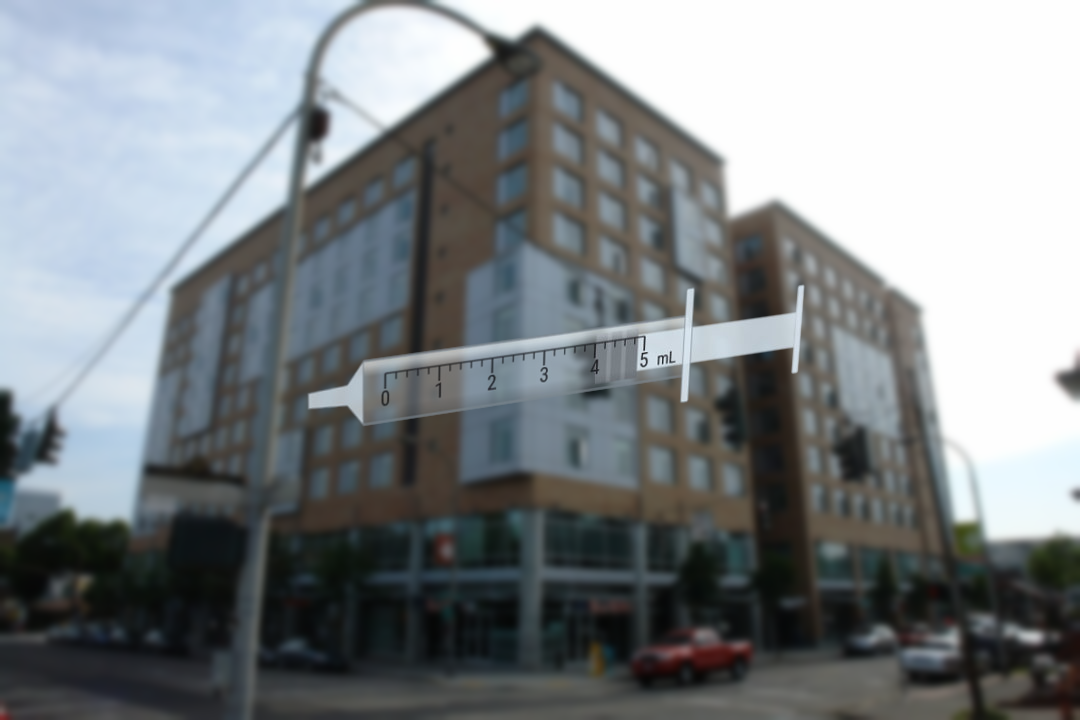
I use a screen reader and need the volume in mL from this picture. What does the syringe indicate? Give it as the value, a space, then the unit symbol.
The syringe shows 4 mL
